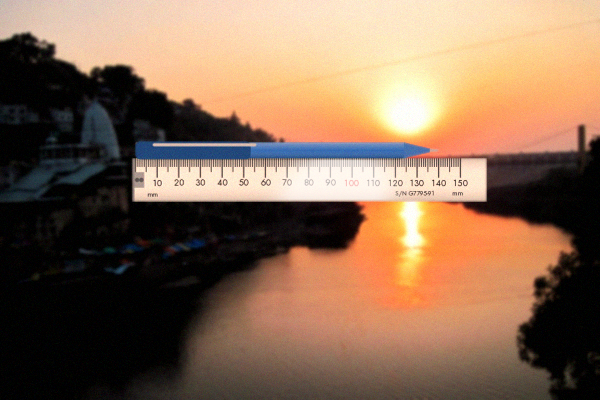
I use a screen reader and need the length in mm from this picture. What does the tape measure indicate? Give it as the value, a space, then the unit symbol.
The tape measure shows 140 mm
